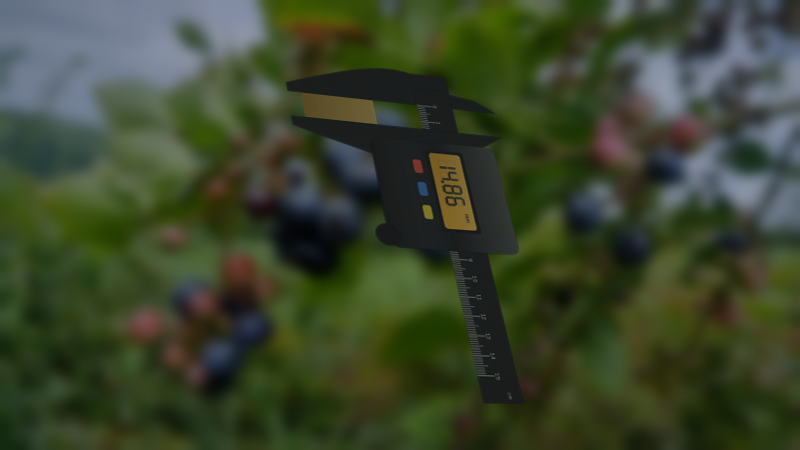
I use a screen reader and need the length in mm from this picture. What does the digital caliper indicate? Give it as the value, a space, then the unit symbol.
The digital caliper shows 14.86 mm
